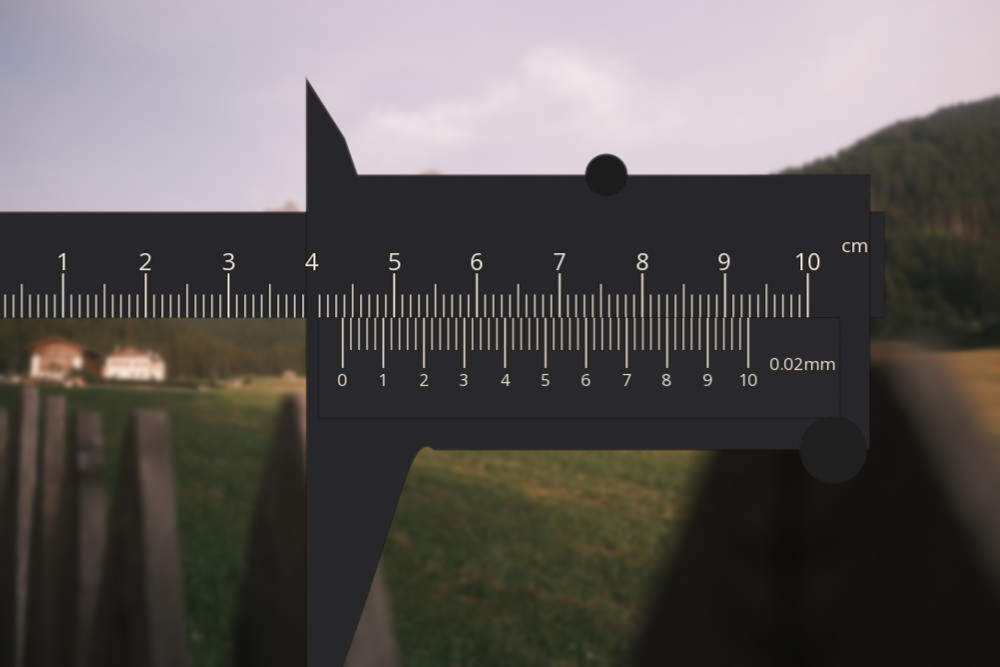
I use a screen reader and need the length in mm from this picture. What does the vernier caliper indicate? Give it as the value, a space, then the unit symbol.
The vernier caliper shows 43.8 mm
